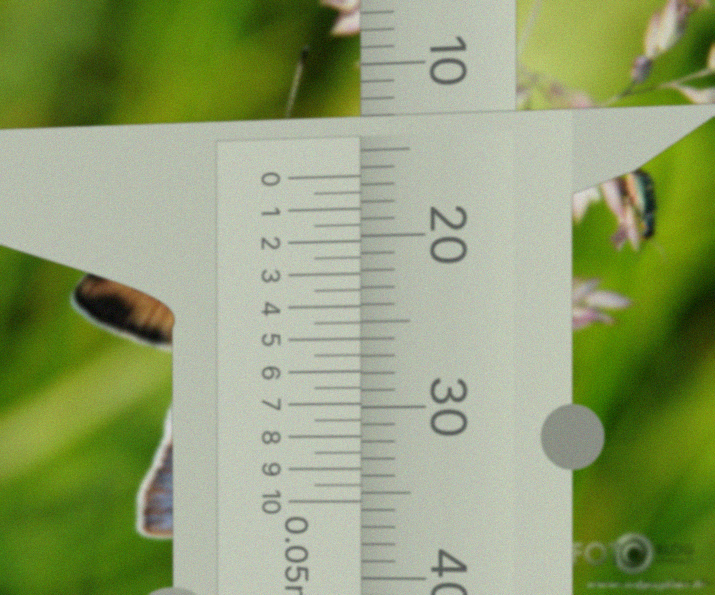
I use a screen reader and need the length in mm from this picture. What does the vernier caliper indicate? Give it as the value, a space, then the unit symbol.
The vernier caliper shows 16.5 mm
